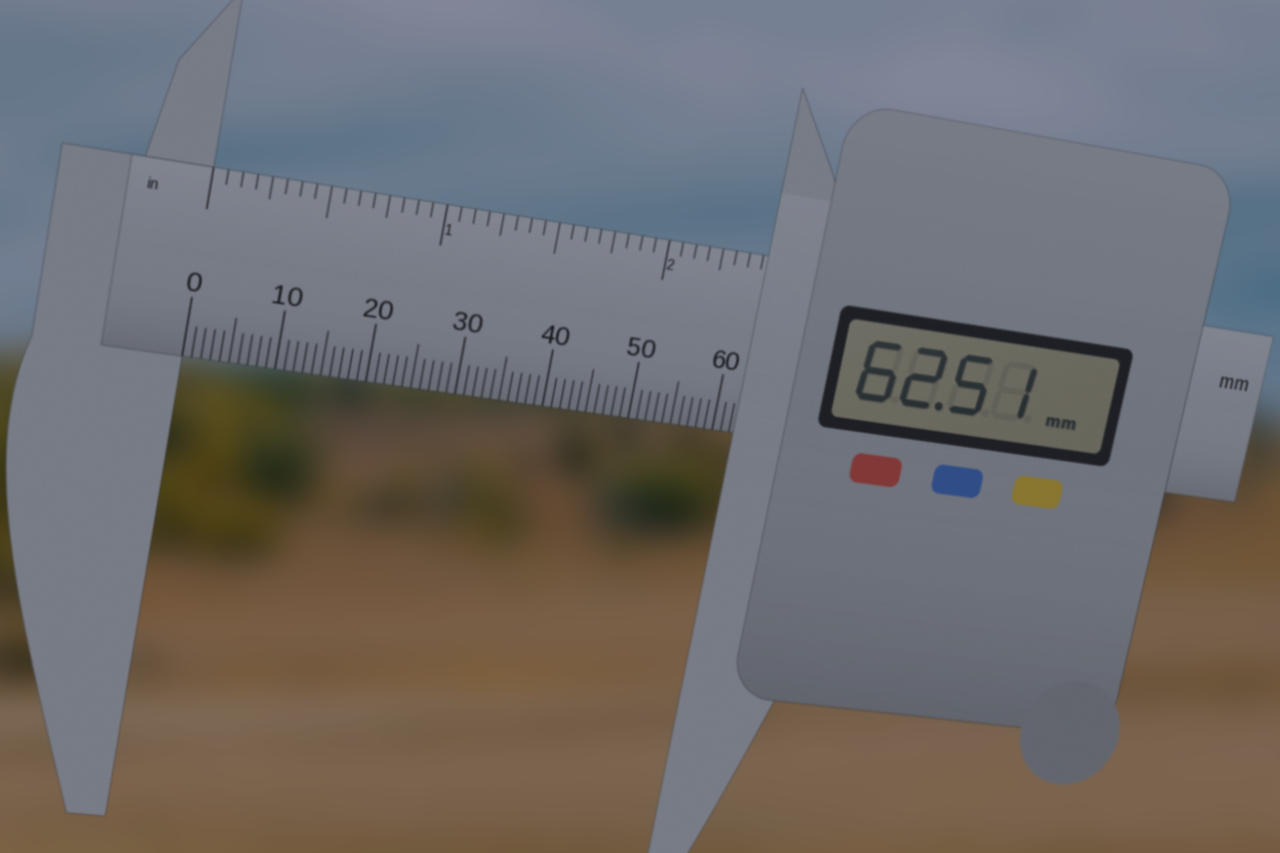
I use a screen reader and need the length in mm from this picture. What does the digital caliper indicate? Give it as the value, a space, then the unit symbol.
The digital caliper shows 62.51 mm
